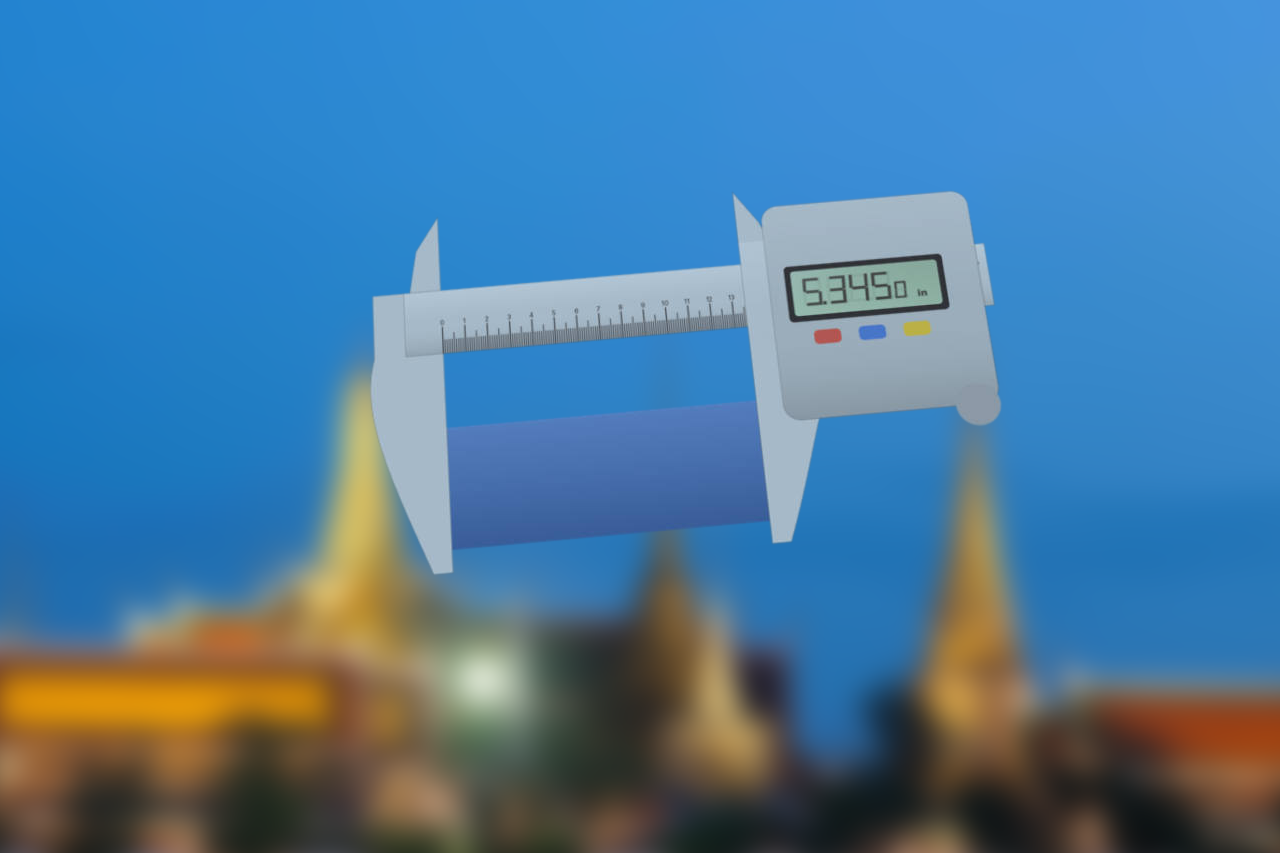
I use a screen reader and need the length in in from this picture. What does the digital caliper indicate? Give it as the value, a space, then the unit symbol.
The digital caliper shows 5.3450 in
